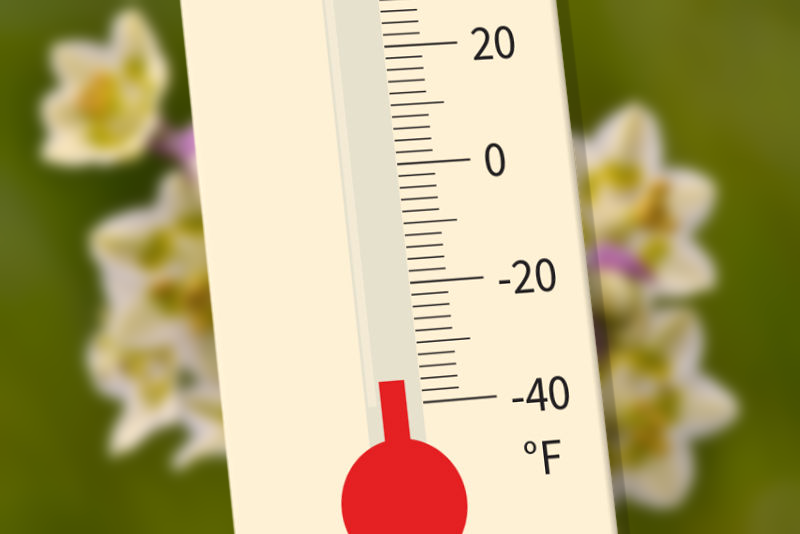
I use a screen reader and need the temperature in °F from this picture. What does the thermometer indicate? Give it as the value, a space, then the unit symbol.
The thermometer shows -36 °F
